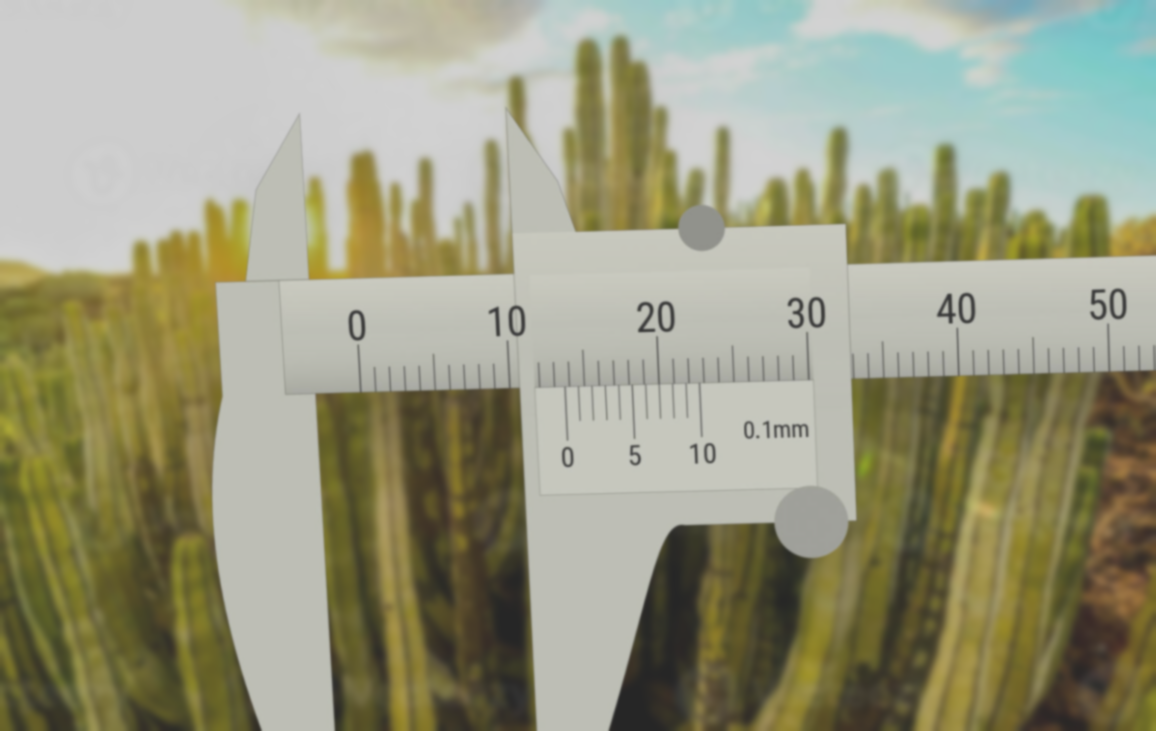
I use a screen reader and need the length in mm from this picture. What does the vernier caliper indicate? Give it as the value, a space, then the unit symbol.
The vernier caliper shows 13.7 mm
